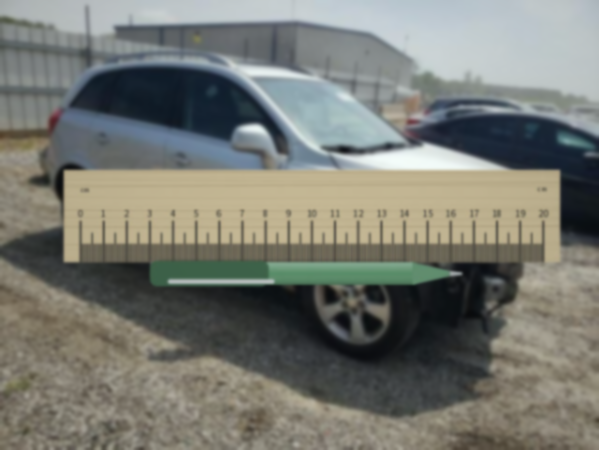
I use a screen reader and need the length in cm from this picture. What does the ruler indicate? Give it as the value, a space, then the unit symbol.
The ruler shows 13.5 cm
